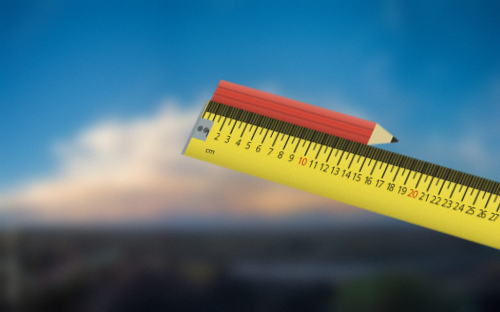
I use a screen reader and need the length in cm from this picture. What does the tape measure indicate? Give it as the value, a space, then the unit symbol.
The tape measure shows 17 cm
